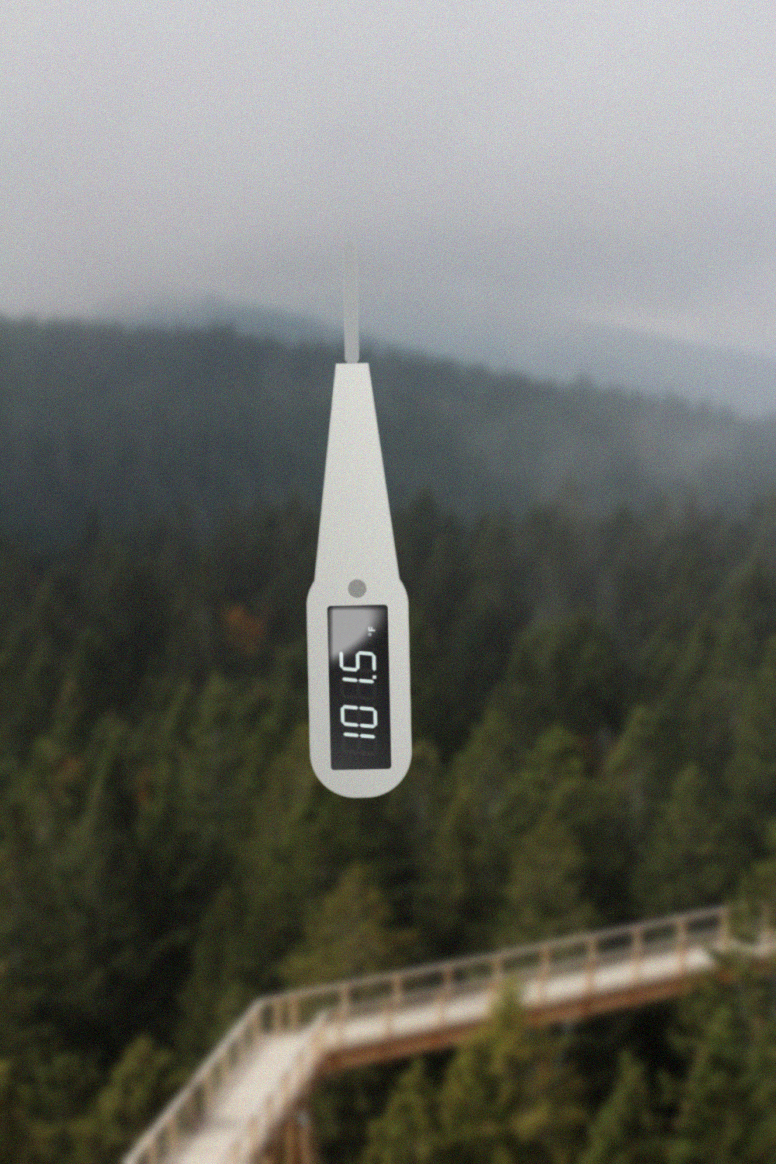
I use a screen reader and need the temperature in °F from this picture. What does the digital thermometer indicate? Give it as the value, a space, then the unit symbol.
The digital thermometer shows 101.5 °F
